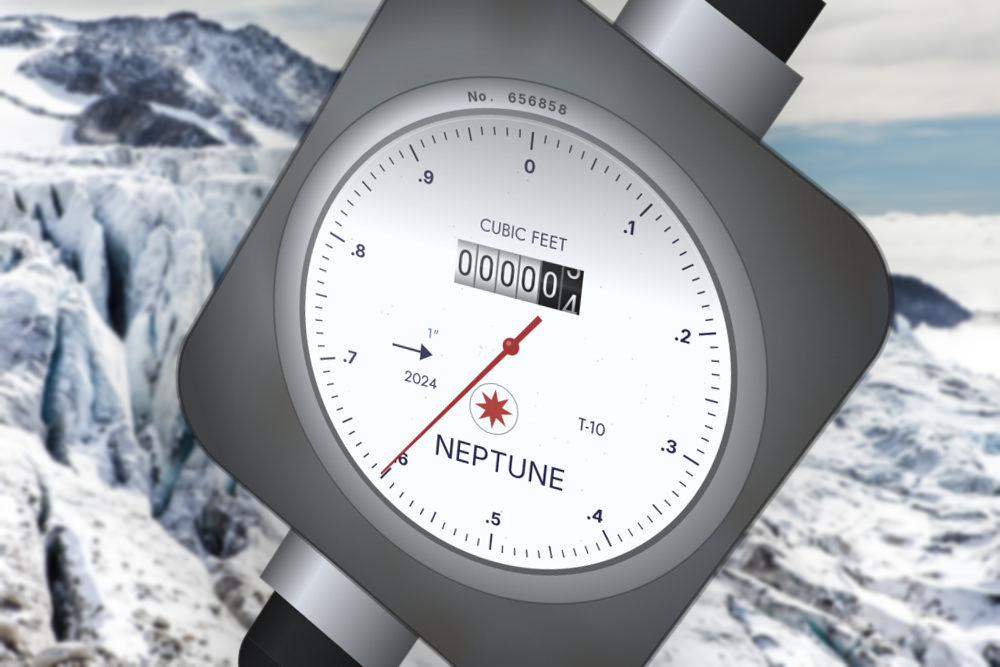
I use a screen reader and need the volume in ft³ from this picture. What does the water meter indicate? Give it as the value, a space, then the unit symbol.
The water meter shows 3.60 ft³
